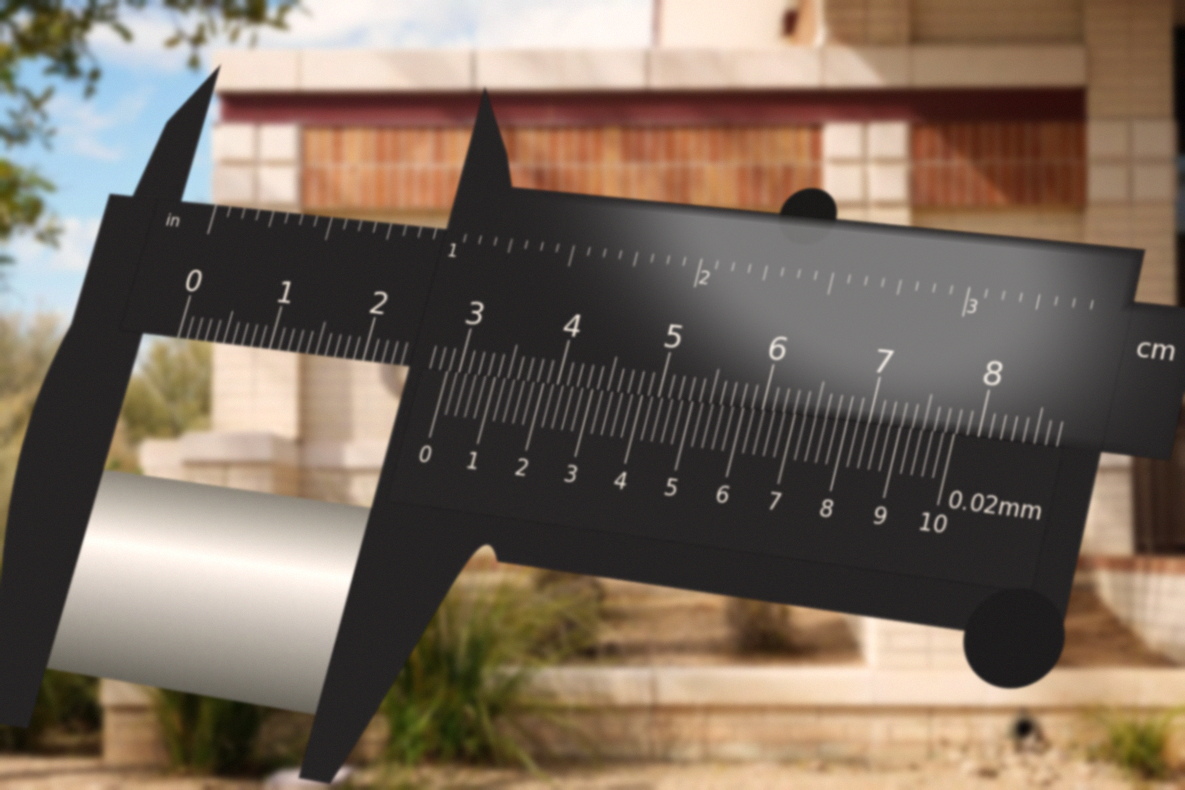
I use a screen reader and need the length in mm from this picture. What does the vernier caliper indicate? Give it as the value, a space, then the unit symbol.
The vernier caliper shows 28.8 mm
